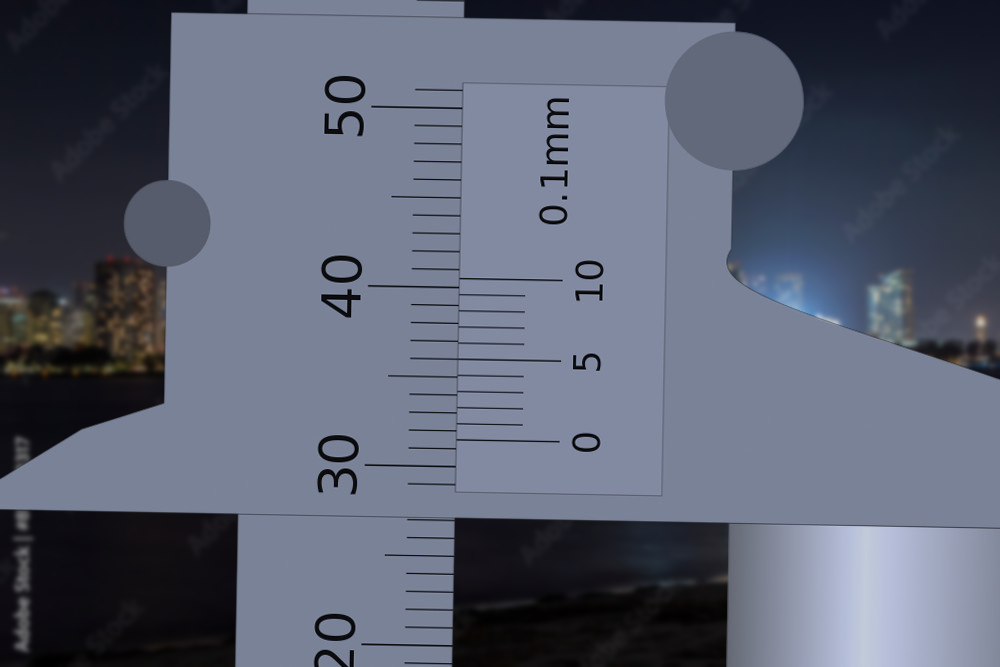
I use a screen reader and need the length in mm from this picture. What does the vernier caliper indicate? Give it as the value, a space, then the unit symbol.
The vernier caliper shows 31.5 mm
